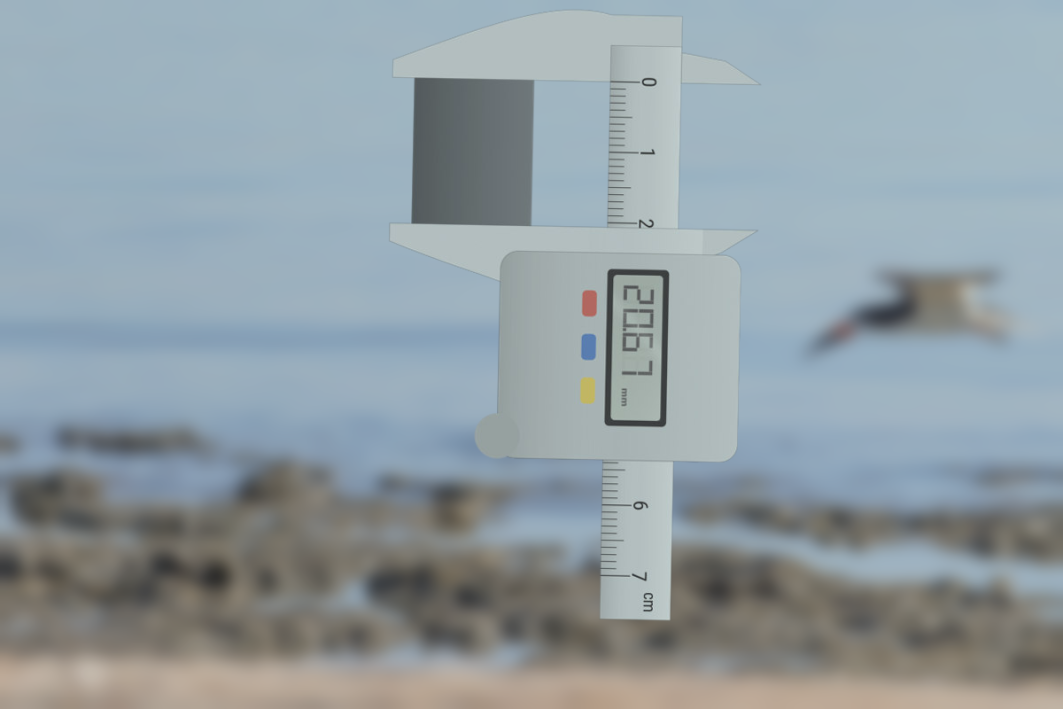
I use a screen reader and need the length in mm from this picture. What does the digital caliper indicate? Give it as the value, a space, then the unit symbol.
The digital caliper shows 20.67 mm
